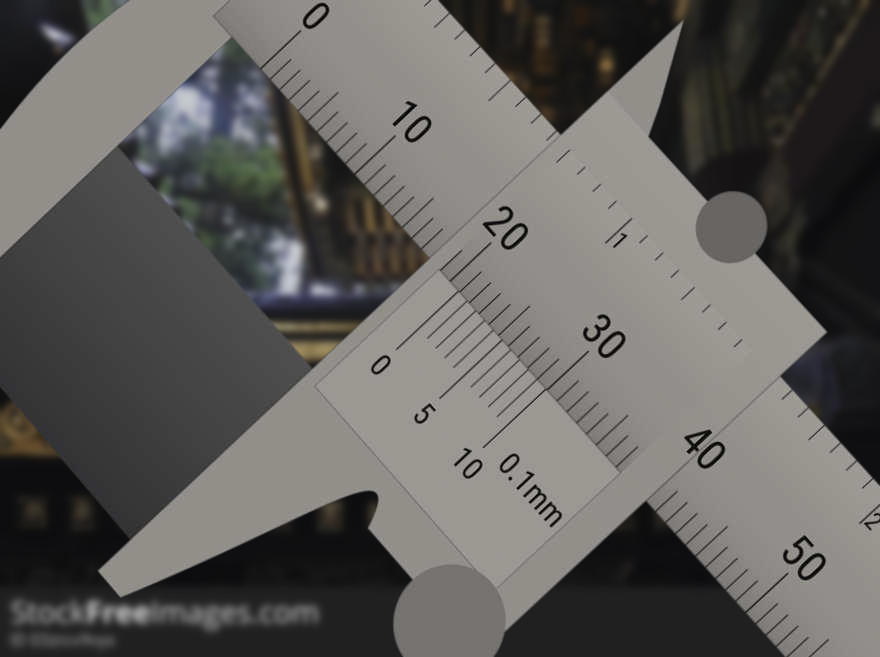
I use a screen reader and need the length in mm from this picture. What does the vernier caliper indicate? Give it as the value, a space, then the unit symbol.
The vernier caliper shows 20.9 mm
